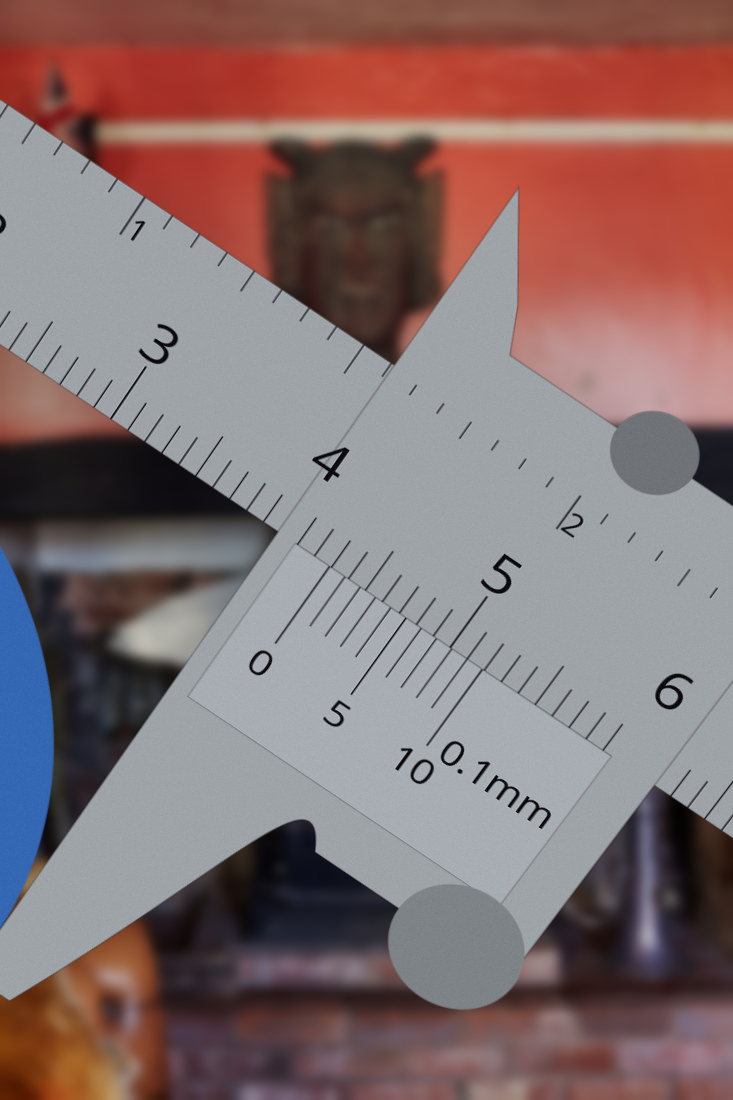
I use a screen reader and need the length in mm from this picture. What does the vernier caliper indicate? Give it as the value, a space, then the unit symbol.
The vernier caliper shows 42.9 mm
